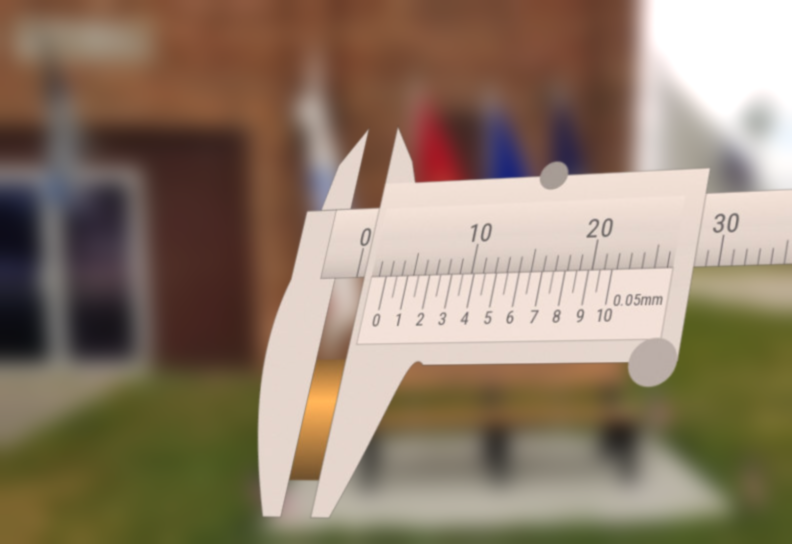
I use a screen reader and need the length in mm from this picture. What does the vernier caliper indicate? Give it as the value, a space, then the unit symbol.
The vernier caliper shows 2.6 mm
